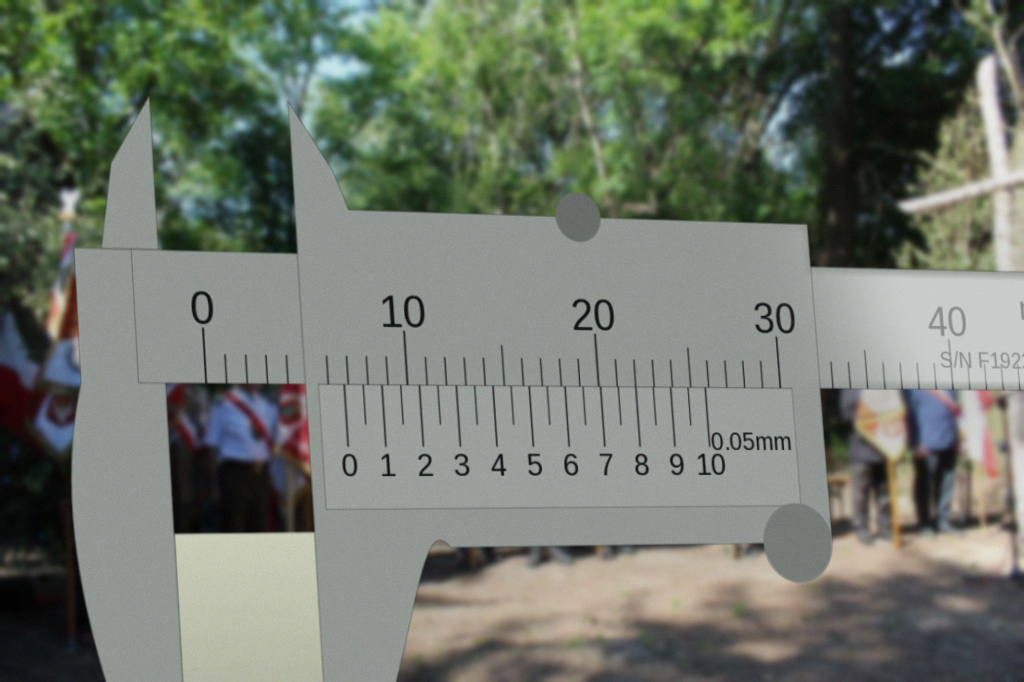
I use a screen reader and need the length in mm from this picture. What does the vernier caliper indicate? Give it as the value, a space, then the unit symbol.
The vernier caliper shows 6.8 mm
